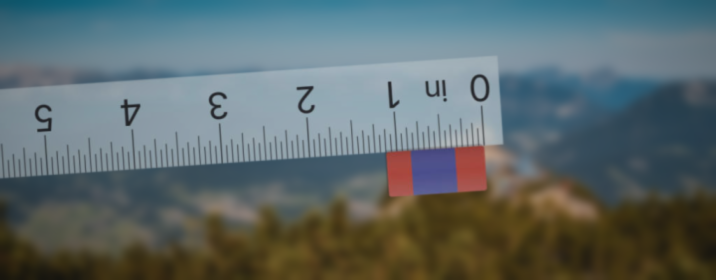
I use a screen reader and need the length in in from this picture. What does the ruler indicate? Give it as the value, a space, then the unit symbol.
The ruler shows 1.125 in
